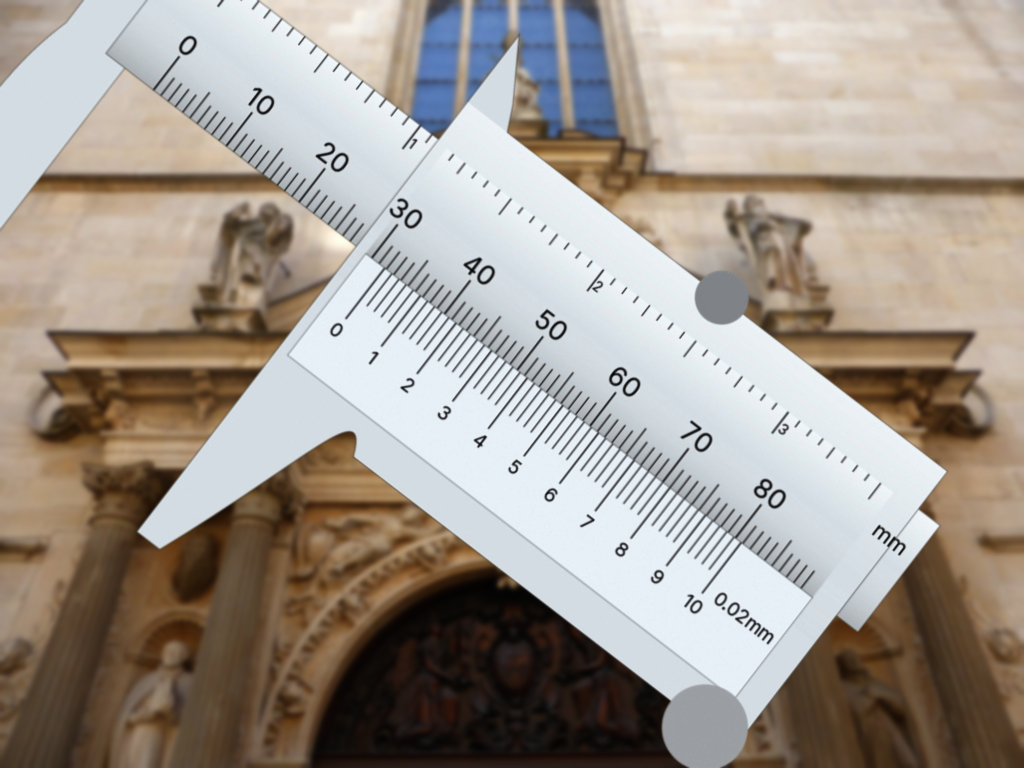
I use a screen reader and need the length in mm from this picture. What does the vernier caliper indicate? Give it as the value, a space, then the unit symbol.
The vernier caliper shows 31.8 mm
